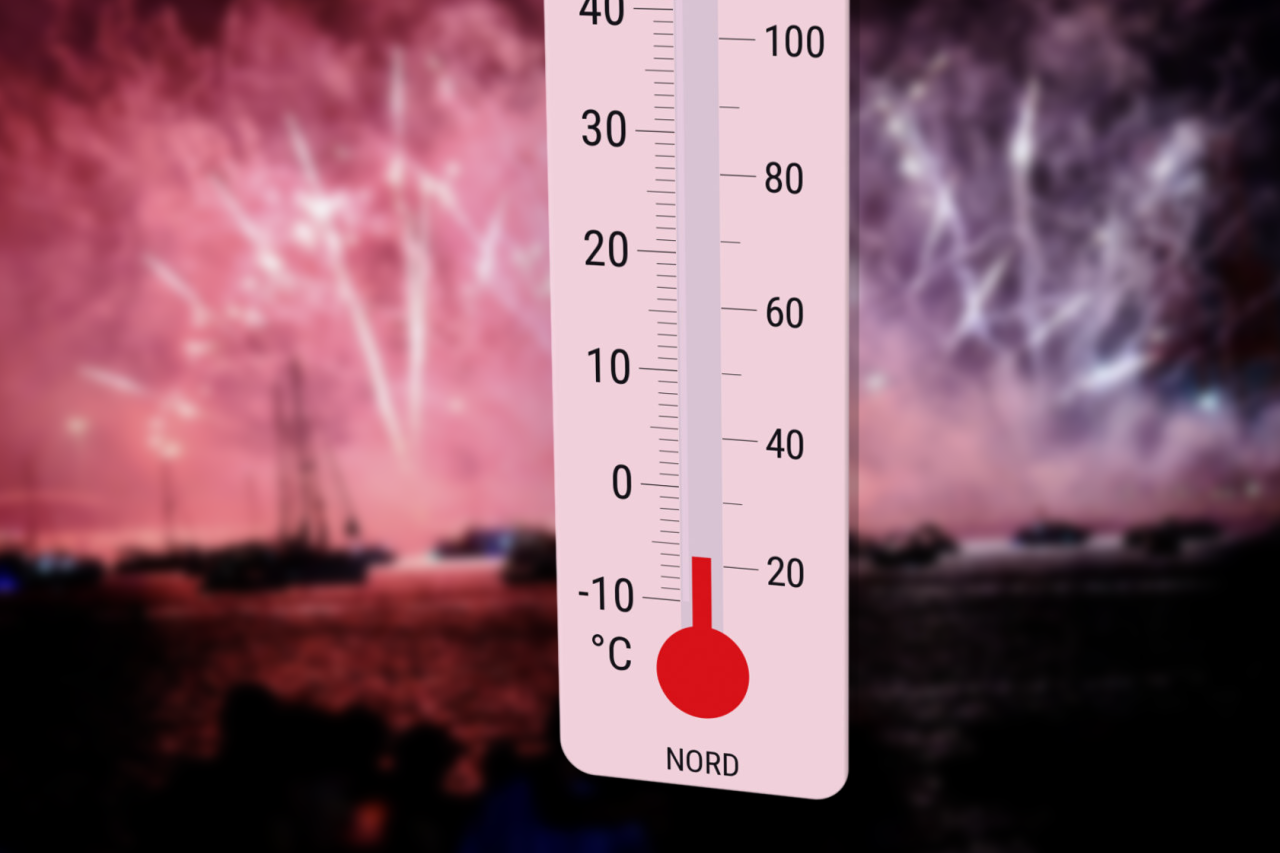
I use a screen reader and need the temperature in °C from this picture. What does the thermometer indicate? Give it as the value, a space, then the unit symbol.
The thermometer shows -6 °C
